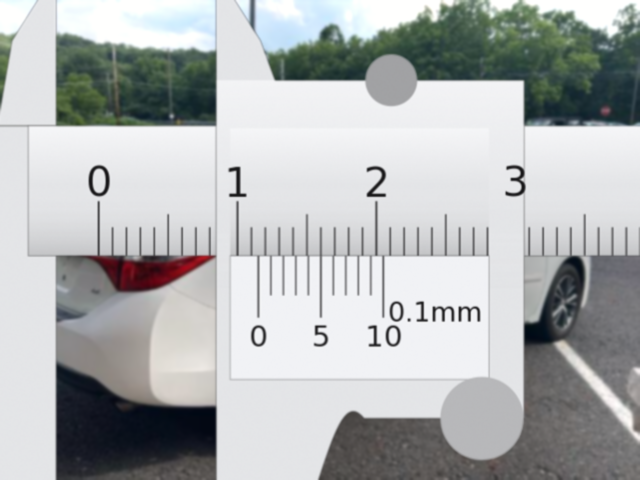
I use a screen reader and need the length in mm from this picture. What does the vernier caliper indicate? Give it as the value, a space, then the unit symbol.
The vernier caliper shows 11.5 mm
